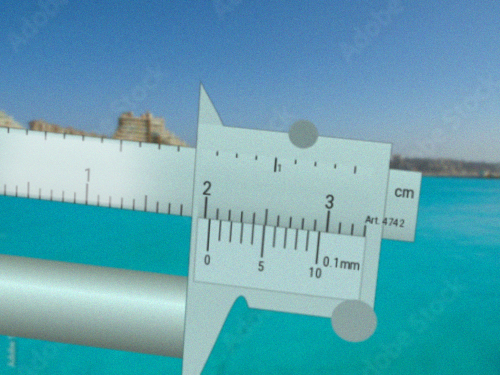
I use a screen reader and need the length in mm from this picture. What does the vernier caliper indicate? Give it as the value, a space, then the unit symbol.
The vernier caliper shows 20.4 mm
